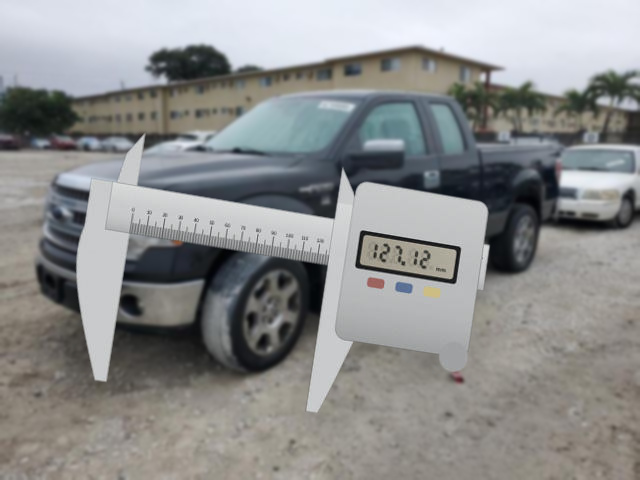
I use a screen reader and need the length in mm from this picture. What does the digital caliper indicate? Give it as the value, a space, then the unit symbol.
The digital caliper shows 127.12 mm
